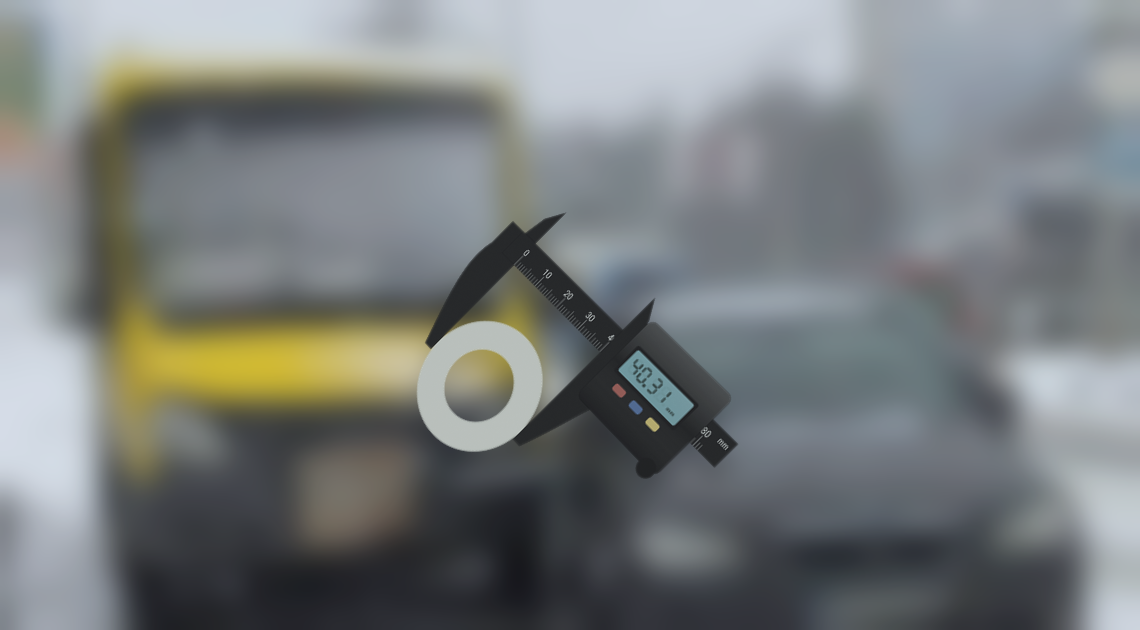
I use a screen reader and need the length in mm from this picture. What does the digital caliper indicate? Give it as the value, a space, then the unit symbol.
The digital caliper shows 40.31 mm
